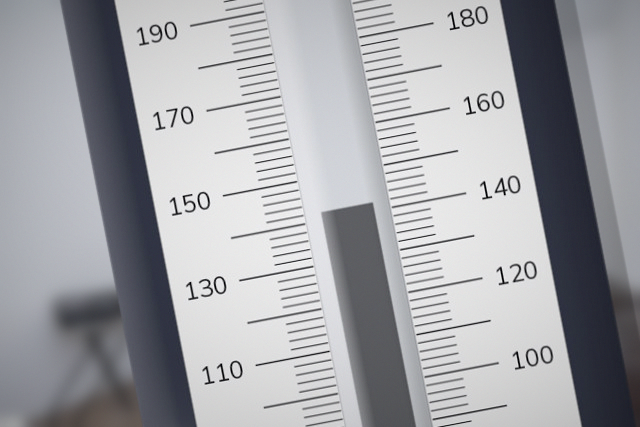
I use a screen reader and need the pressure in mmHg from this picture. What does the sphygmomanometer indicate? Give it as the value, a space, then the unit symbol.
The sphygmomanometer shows 142 mmHg
